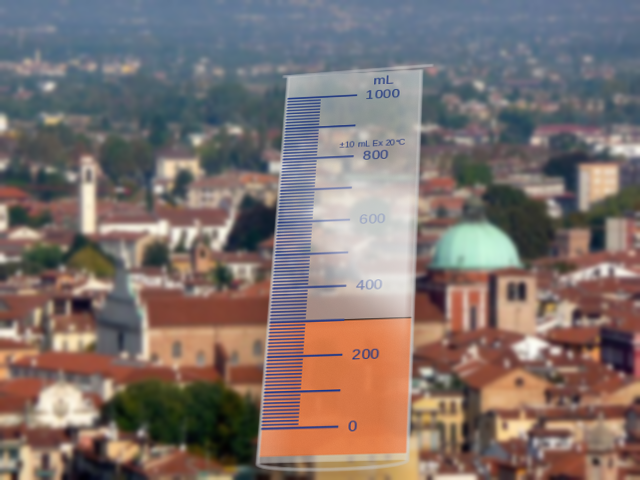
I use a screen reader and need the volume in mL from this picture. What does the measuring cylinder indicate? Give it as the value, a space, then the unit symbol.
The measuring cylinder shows 300 mL
